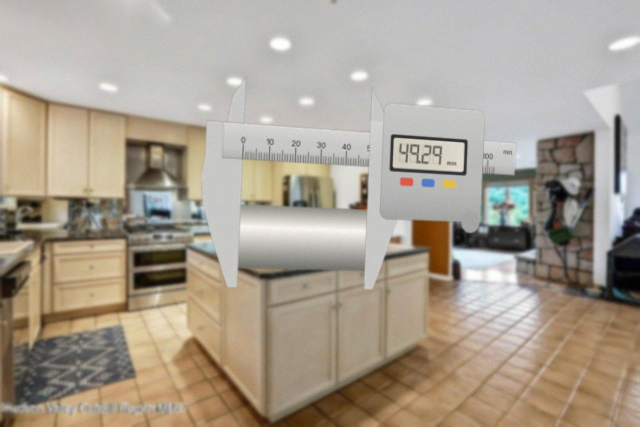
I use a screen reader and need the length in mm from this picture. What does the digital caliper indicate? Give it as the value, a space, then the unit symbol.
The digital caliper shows 49.29 mm
